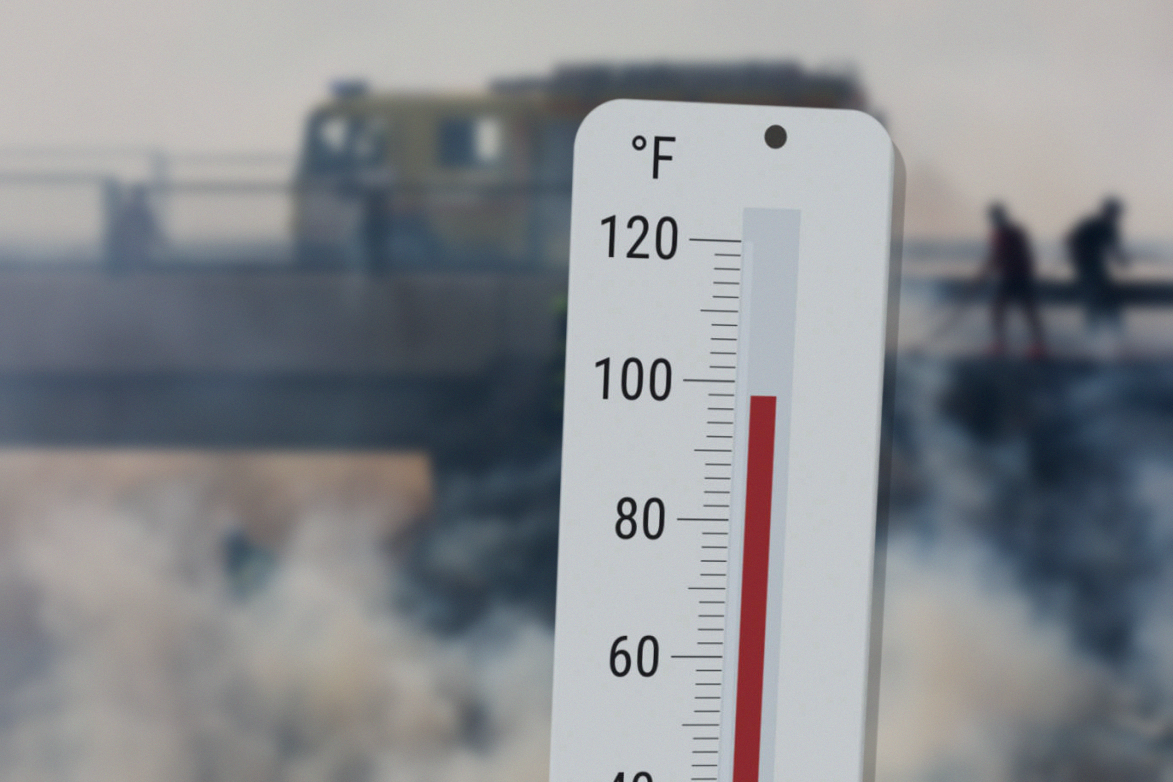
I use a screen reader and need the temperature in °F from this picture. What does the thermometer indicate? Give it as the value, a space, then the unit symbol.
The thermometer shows 98 °F
